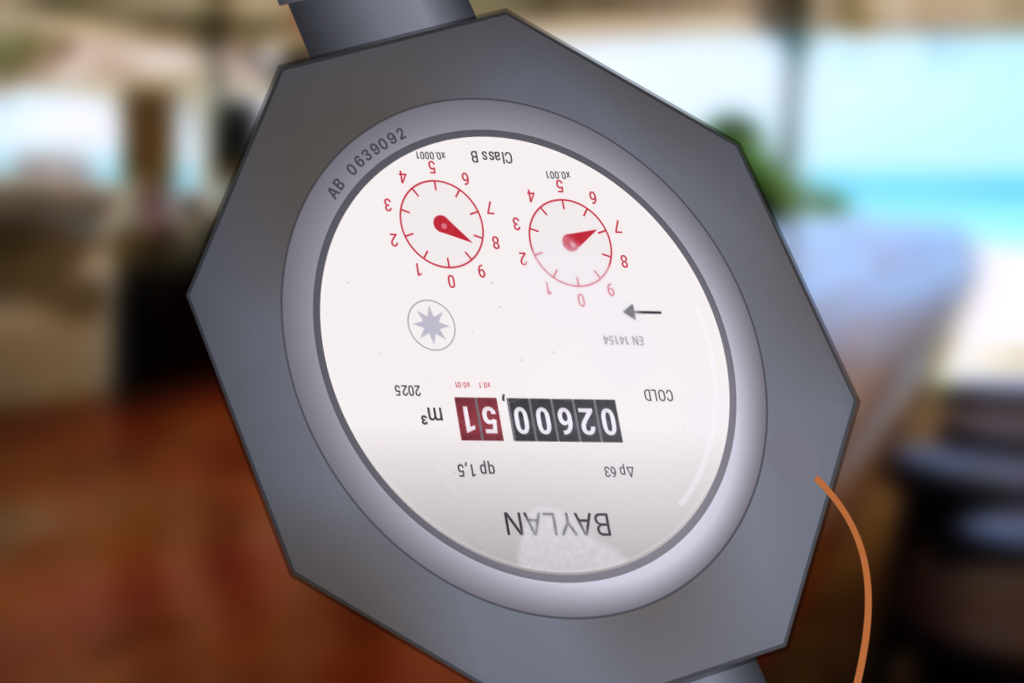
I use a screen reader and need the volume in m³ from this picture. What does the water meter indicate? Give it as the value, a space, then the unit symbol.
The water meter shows 2600.5168 m³
